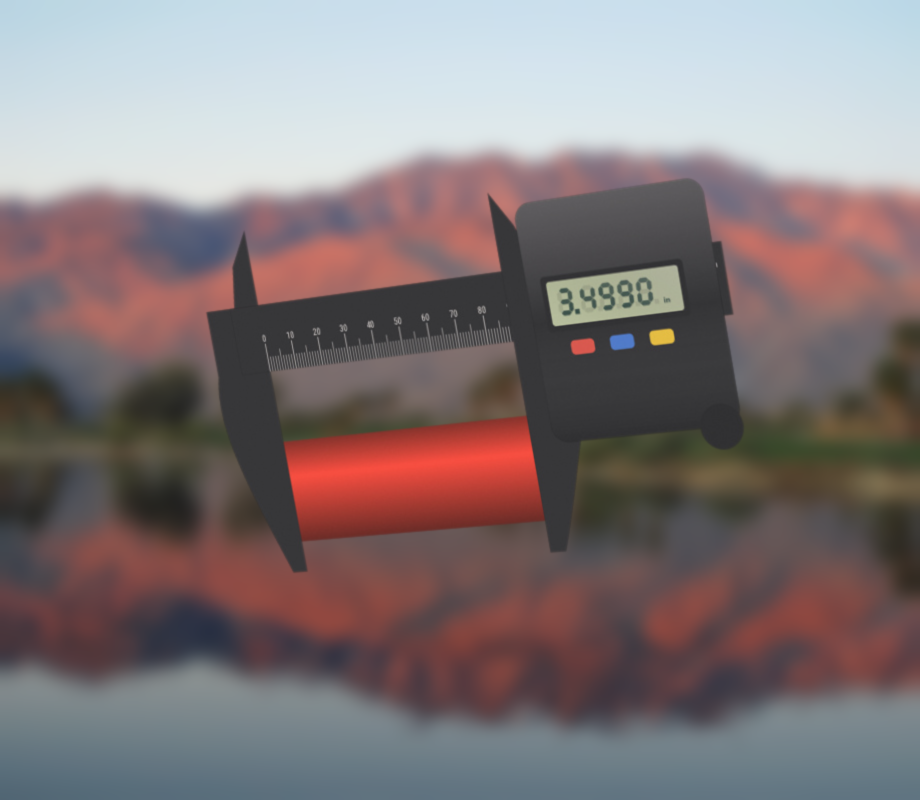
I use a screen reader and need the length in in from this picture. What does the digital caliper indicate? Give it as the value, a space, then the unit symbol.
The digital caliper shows 3.4990 in
